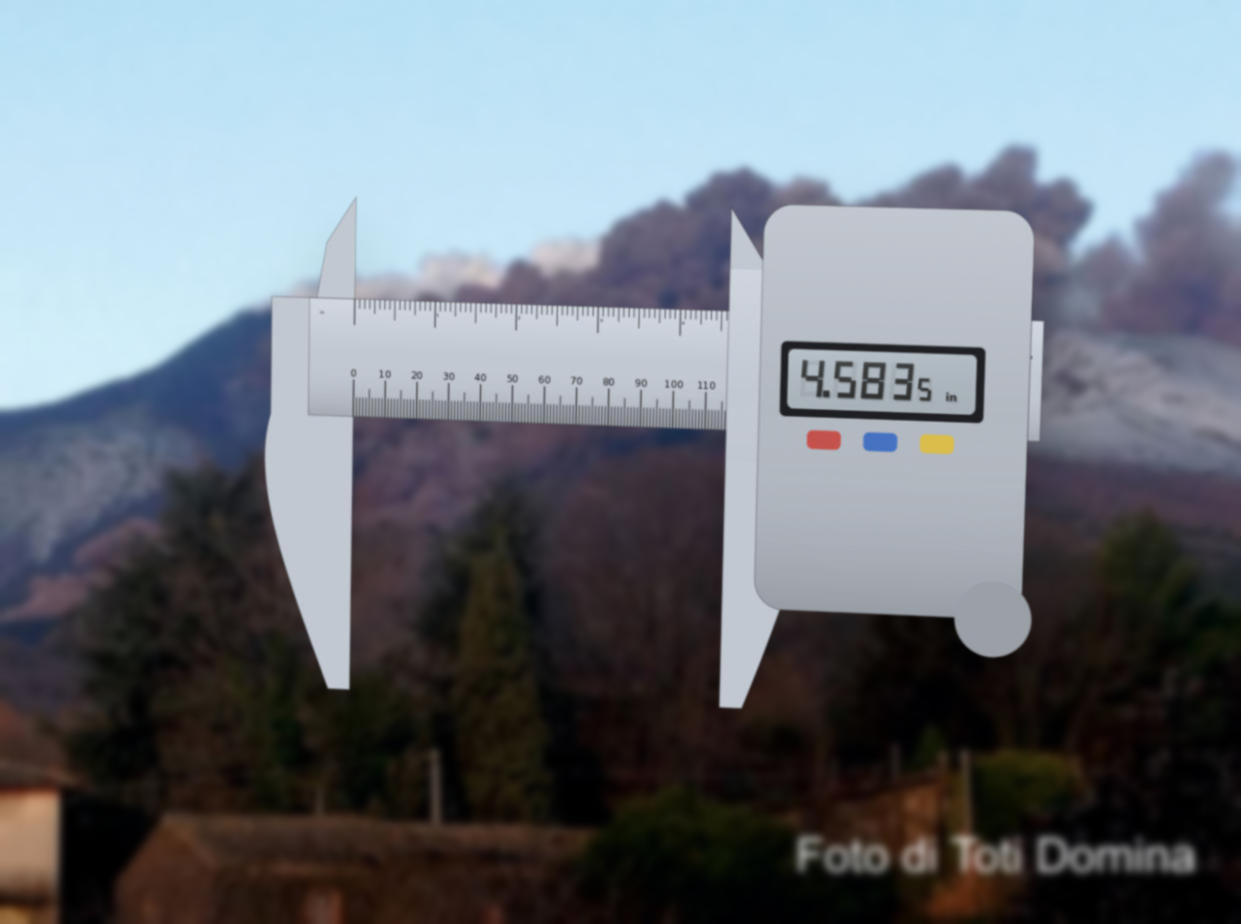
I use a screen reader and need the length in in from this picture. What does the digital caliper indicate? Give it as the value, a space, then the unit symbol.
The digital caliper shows 4.5835 in
